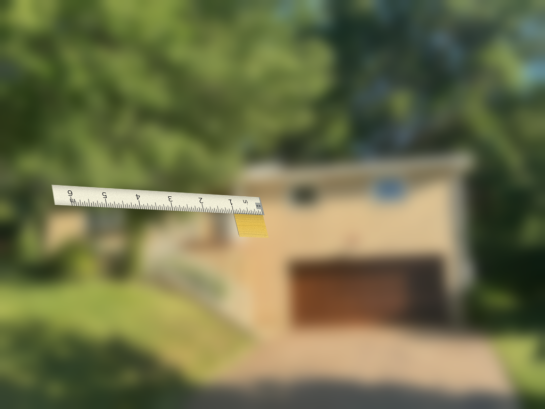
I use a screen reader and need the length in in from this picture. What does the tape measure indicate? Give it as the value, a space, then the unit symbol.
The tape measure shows 1 in
